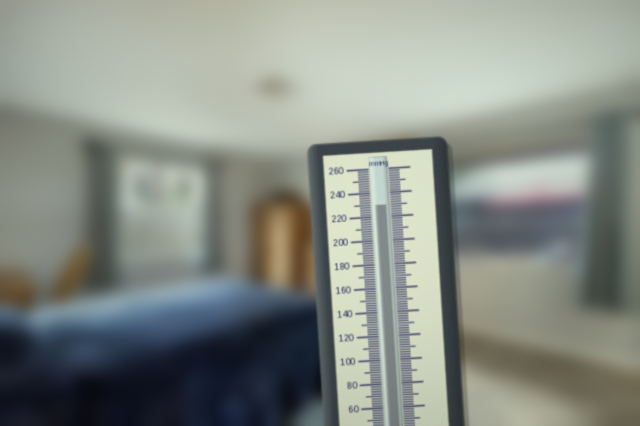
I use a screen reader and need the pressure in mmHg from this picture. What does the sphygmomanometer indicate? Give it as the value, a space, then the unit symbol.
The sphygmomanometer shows 230 mmHg
